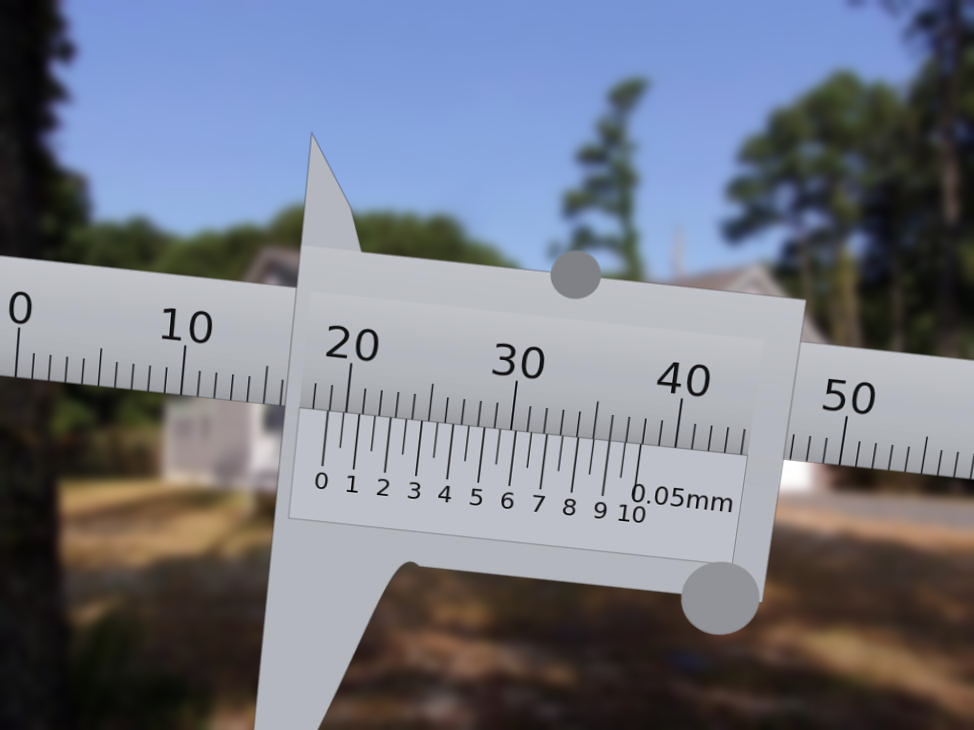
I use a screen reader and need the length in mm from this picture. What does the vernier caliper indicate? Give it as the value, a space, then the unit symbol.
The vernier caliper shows 18.9 mm
